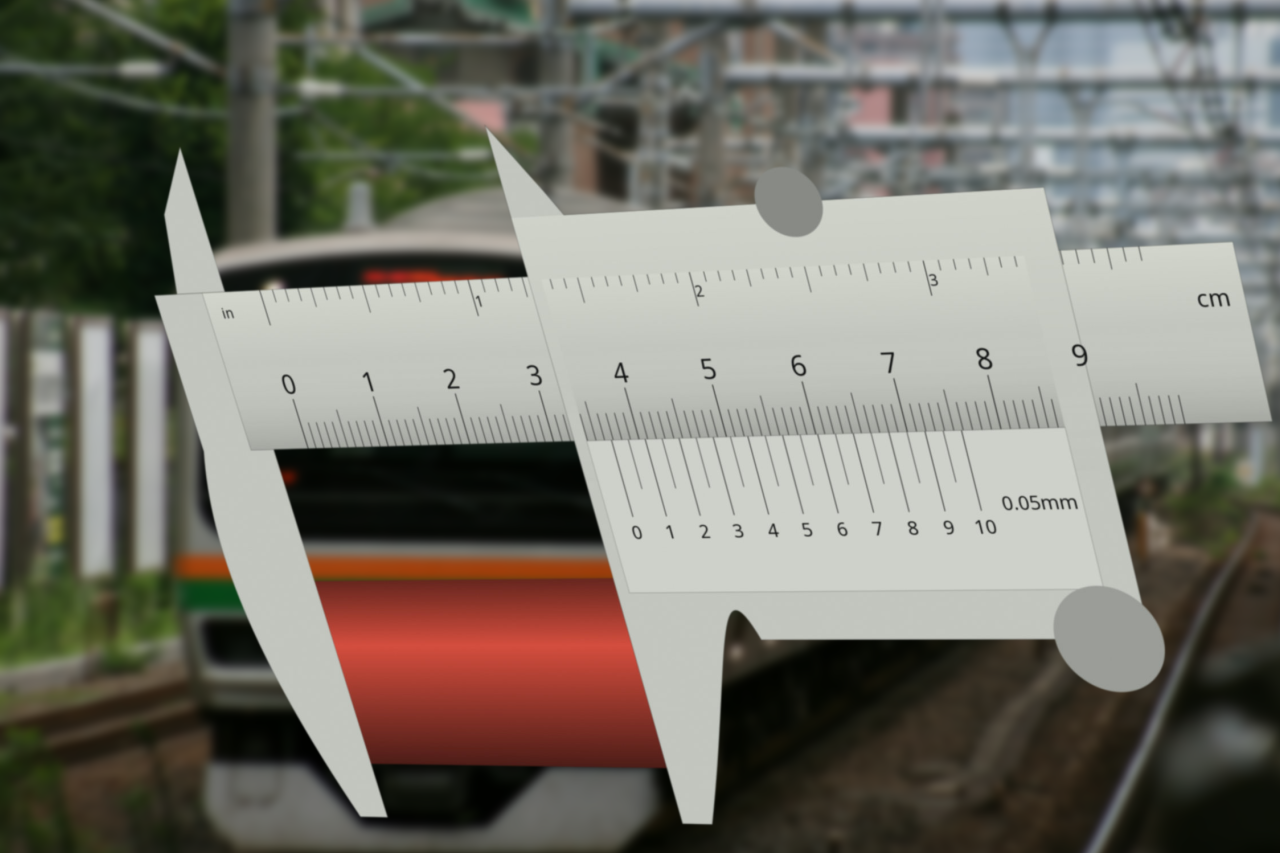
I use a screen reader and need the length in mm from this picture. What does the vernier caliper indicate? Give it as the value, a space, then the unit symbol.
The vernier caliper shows 36.8 mm
